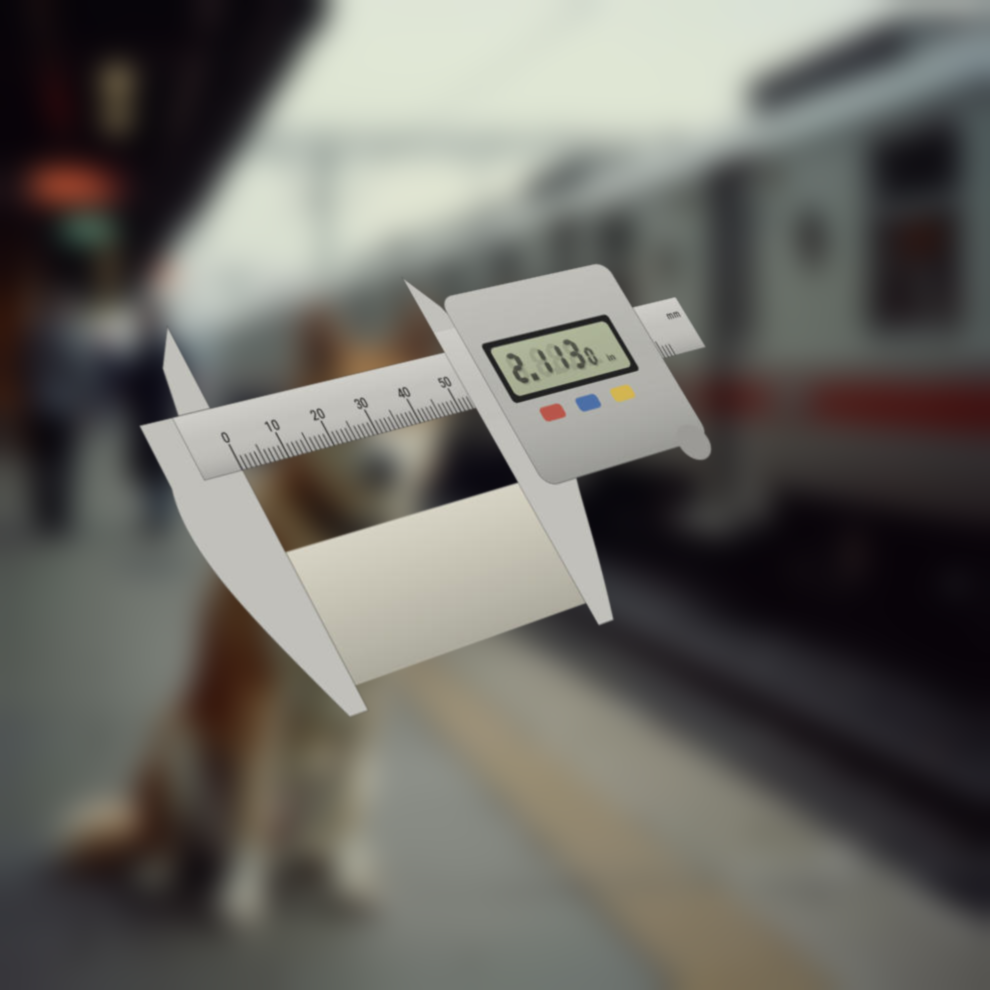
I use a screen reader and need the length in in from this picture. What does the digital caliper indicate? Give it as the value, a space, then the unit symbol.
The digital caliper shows 2.1130 in
